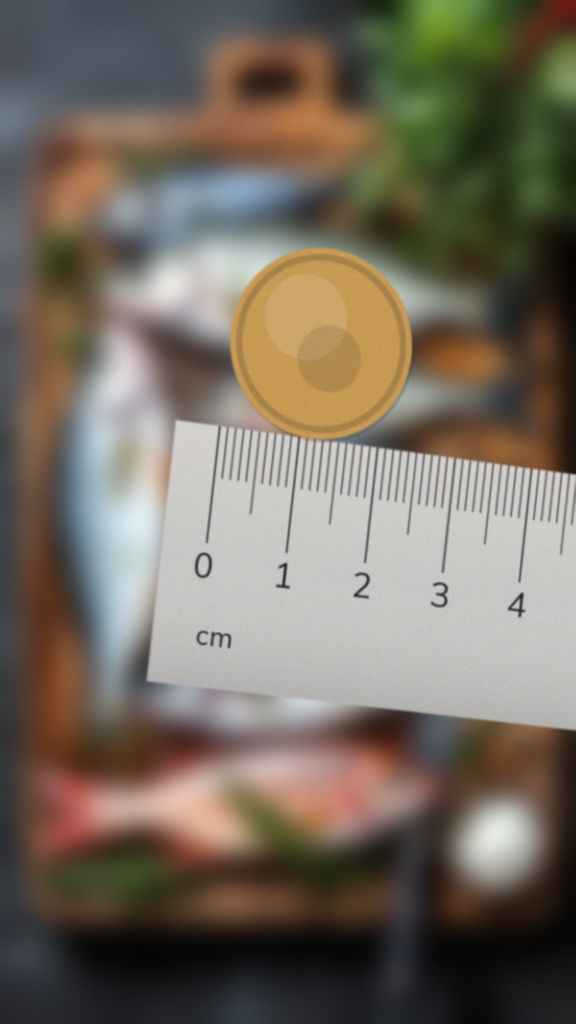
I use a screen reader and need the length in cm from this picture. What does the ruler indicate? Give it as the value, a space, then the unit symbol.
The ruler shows 2.3 cm
